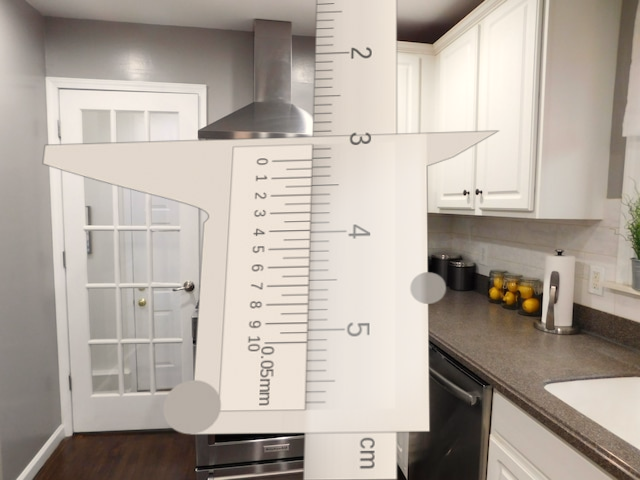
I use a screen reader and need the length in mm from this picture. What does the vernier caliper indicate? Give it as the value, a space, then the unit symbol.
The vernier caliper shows 32.2 mm
